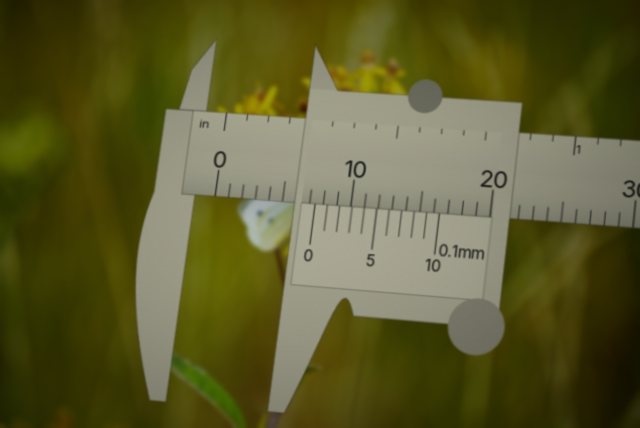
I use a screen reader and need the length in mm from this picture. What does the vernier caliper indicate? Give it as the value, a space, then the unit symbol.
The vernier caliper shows 7.4 mm
